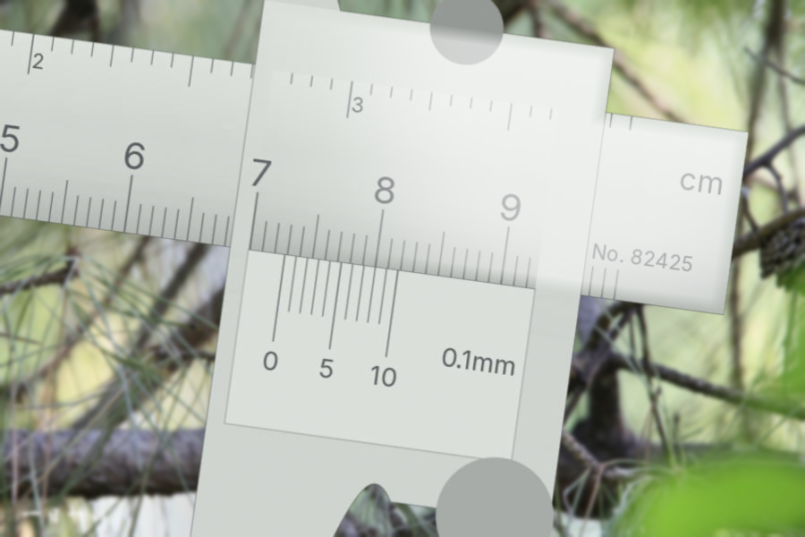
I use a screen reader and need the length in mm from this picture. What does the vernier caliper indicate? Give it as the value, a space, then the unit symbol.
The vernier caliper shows 72.8 mm
